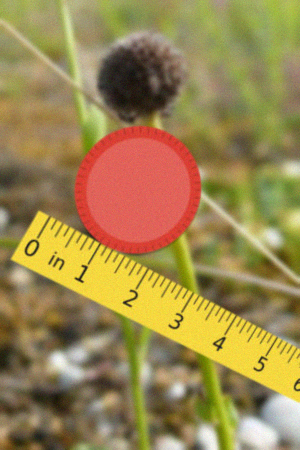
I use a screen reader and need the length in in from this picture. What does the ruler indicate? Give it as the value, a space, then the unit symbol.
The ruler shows 2.25 in
